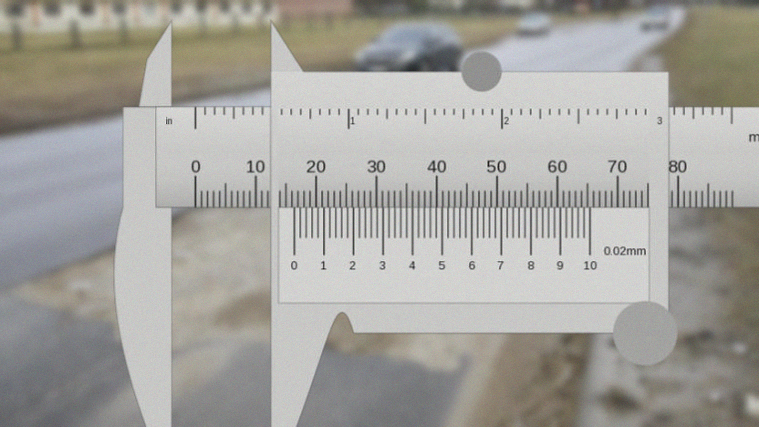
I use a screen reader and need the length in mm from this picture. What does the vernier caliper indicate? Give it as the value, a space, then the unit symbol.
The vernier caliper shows 16.4 mm
